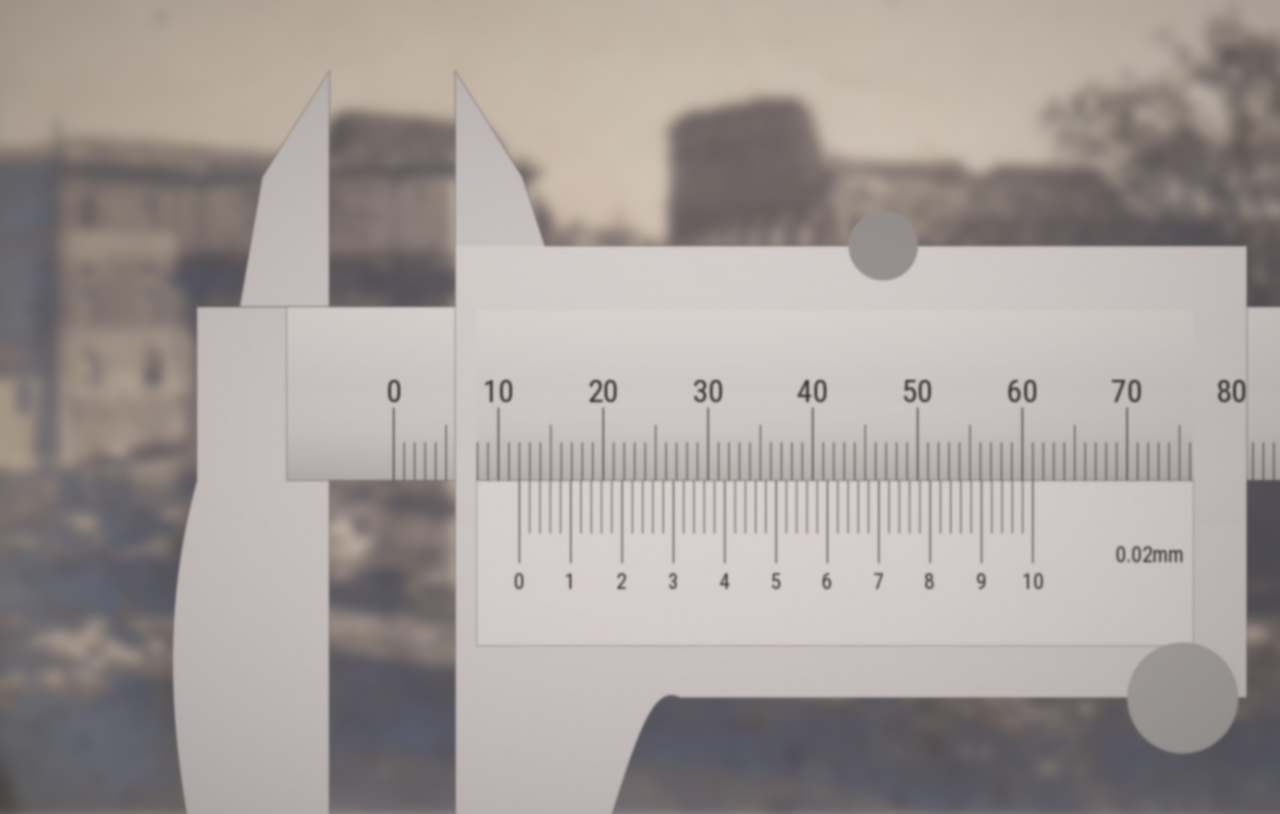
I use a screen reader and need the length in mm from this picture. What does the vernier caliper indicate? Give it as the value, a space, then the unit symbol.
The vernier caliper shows 12.0 mm
